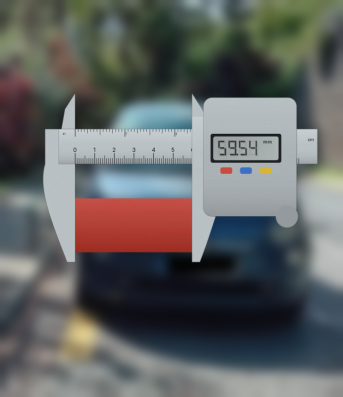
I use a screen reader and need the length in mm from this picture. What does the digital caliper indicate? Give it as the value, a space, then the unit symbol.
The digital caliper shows 59.54 mm
